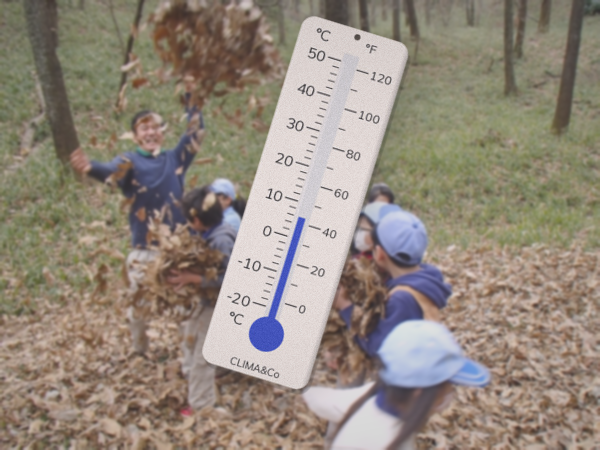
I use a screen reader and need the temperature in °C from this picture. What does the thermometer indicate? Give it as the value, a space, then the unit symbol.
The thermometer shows 6 °C
